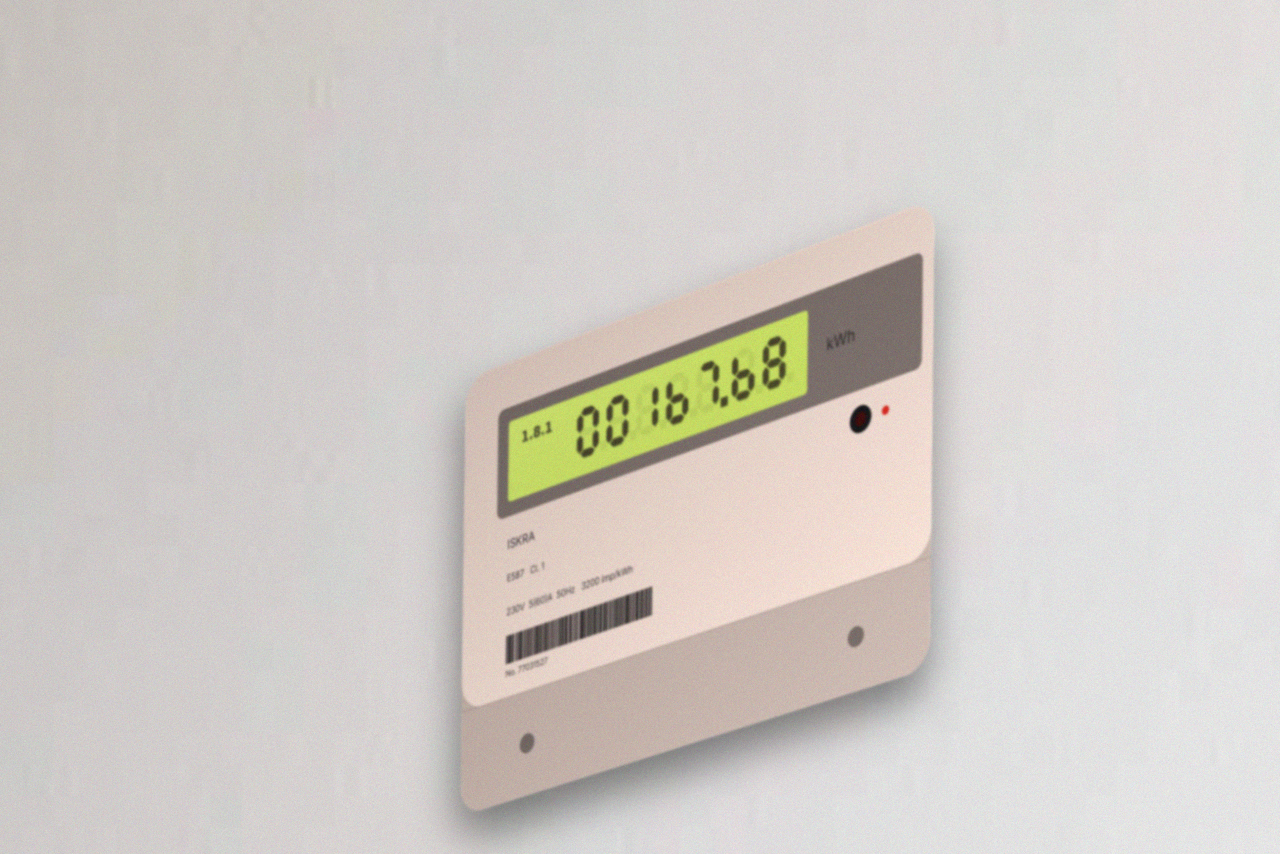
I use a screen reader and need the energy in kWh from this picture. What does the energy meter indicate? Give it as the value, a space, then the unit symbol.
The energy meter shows 167.68 kWh
